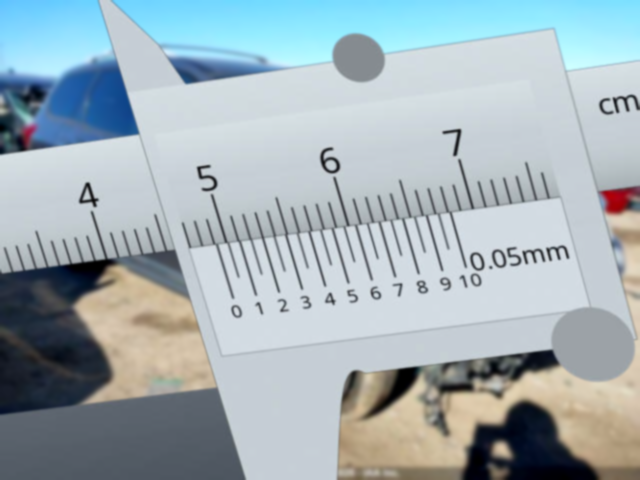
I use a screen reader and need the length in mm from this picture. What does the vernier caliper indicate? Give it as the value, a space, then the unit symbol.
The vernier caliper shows 49.2 mm
